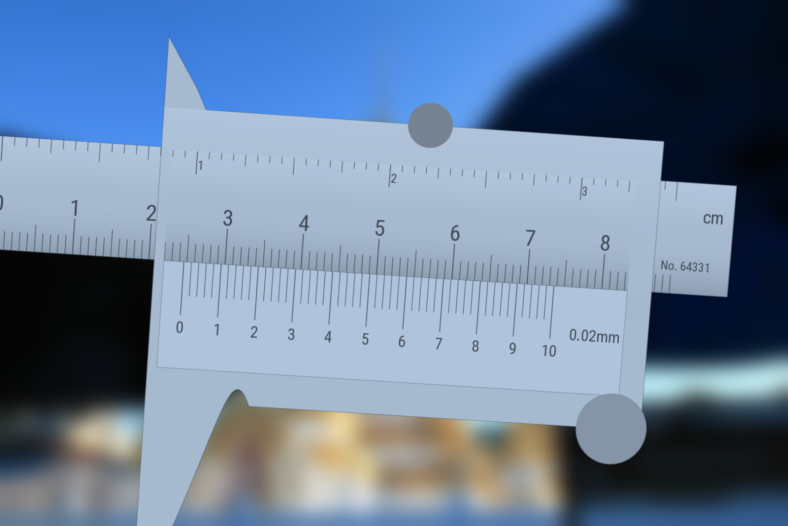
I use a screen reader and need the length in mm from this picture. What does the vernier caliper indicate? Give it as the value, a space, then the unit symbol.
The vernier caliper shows 24.6 mm
